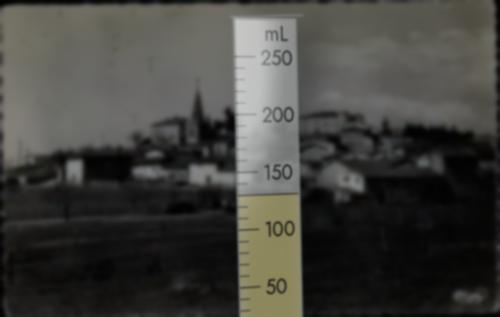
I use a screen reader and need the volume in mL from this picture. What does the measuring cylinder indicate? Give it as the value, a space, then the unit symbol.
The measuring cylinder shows 130 mL
